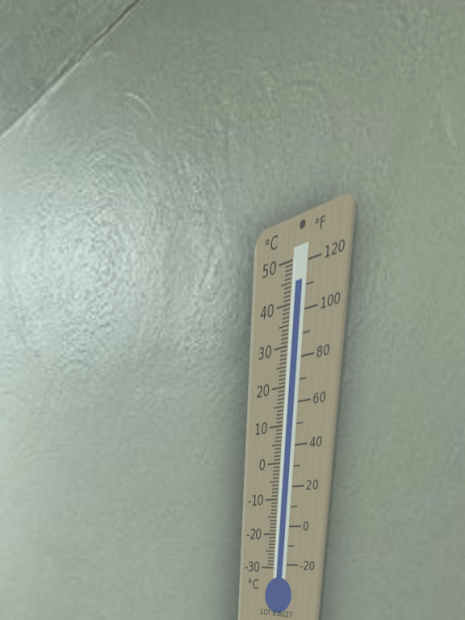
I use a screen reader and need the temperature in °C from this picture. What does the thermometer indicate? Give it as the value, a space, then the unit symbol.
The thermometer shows 45 °C
